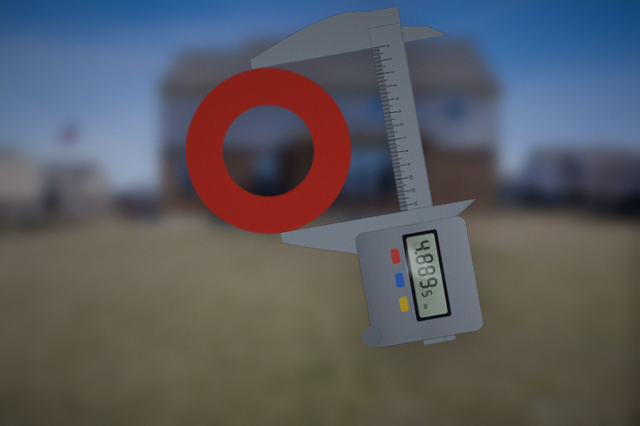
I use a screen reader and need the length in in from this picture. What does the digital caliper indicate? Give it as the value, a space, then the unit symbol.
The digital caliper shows 4.8895 in
